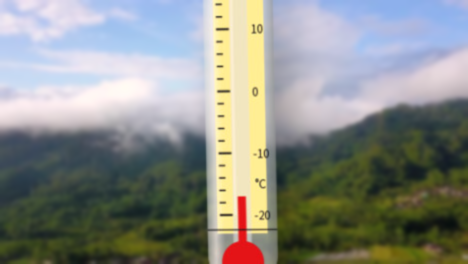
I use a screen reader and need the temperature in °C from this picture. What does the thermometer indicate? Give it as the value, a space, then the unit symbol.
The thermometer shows -17 °C
